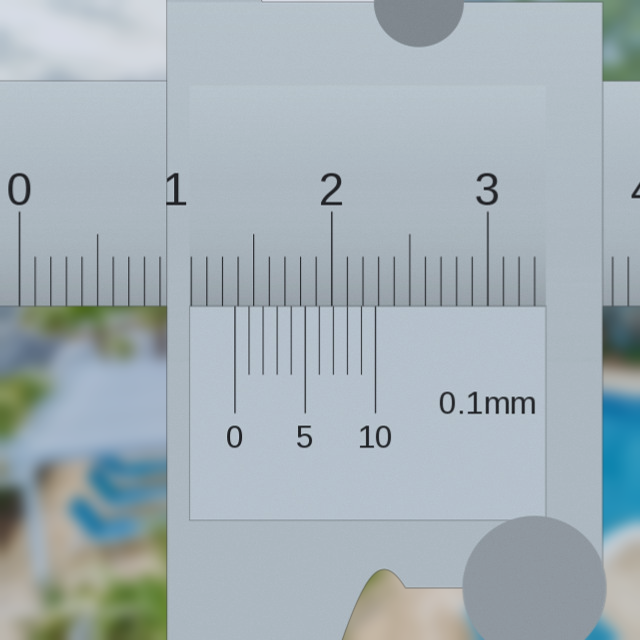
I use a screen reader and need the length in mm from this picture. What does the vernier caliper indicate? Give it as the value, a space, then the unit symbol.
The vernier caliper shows 13.8 mm
